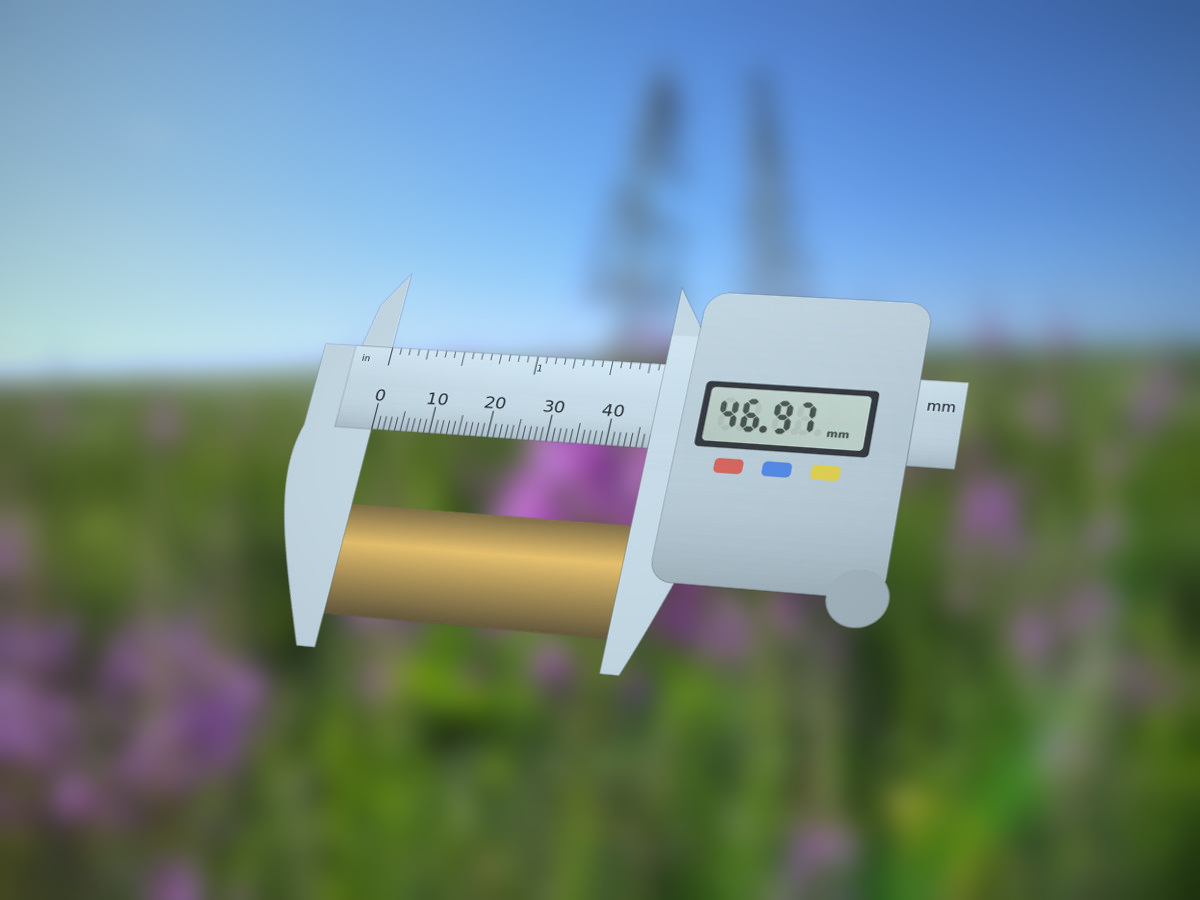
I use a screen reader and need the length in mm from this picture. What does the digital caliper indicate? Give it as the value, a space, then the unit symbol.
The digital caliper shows 46.97 mm
